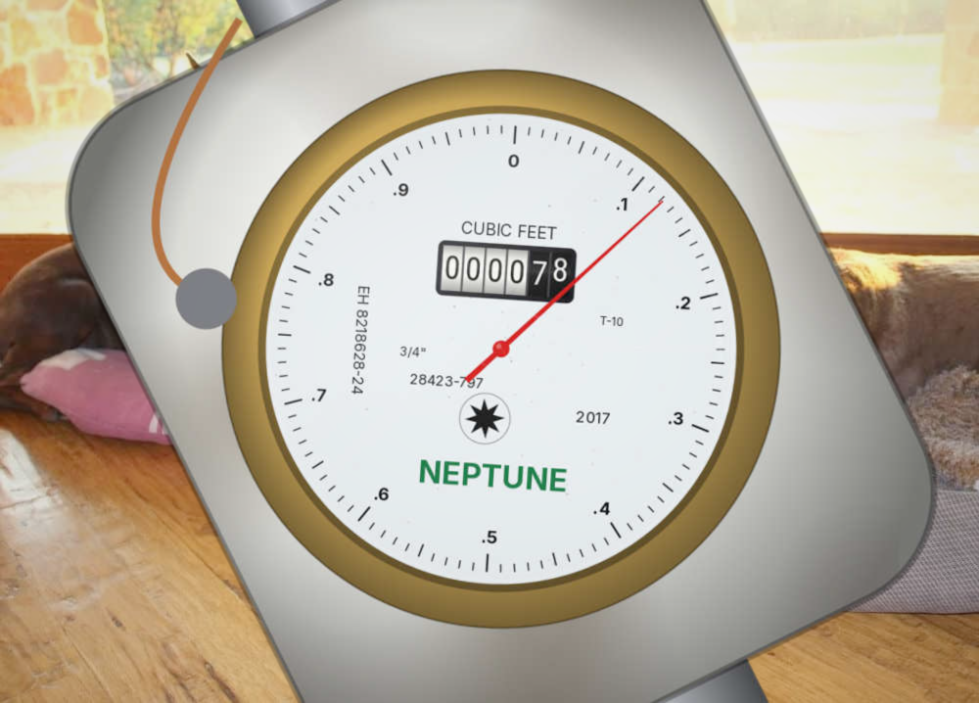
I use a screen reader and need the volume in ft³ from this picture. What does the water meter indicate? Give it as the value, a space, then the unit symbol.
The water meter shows 78.12 ft³
